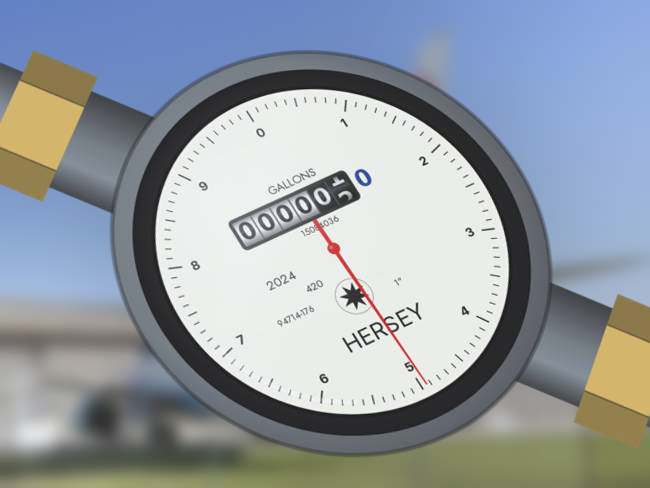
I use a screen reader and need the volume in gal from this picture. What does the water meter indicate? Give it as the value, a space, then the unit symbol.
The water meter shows 14.9 gal
